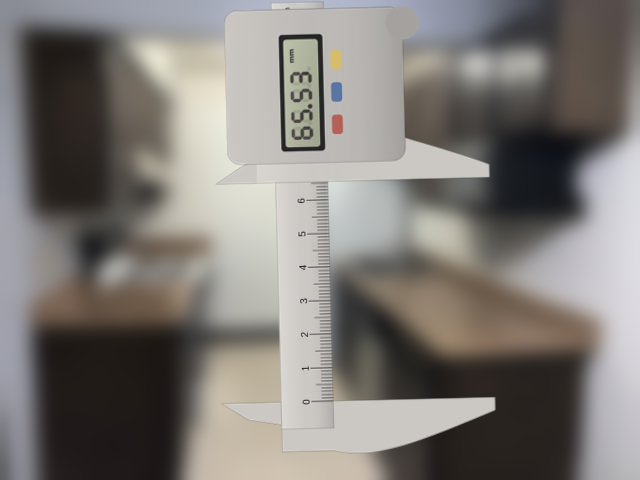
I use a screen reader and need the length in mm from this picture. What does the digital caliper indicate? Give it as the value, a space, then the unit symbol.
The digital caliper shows 65.53 mm
